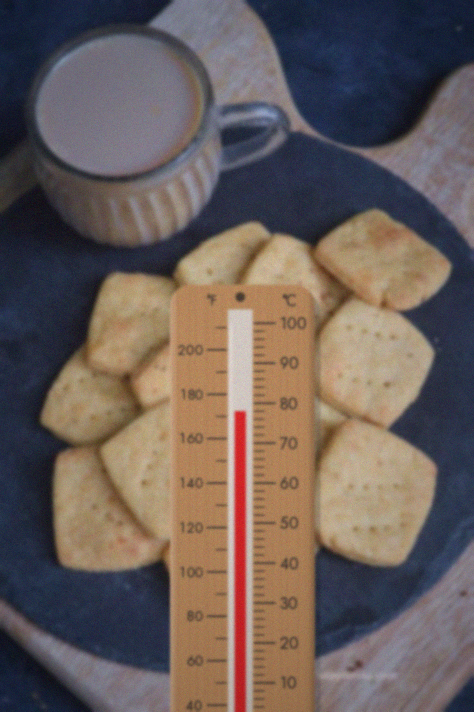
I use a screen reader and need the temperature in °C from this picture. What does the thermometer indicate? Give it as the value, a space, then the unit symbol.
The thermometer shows 78 °C
